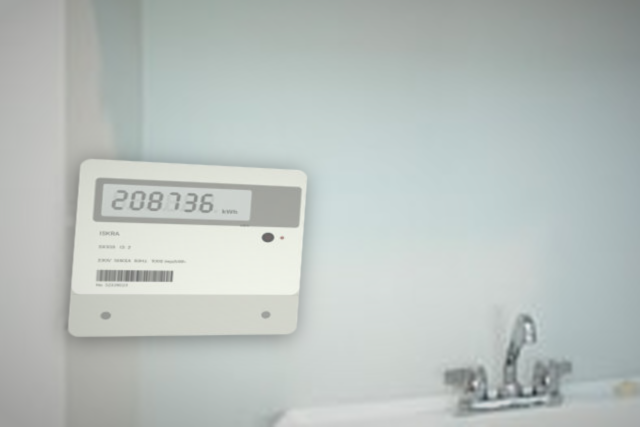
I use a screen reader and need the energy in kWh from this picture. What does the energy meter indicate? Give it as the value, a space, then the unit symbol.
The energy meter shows 208736 kWh
